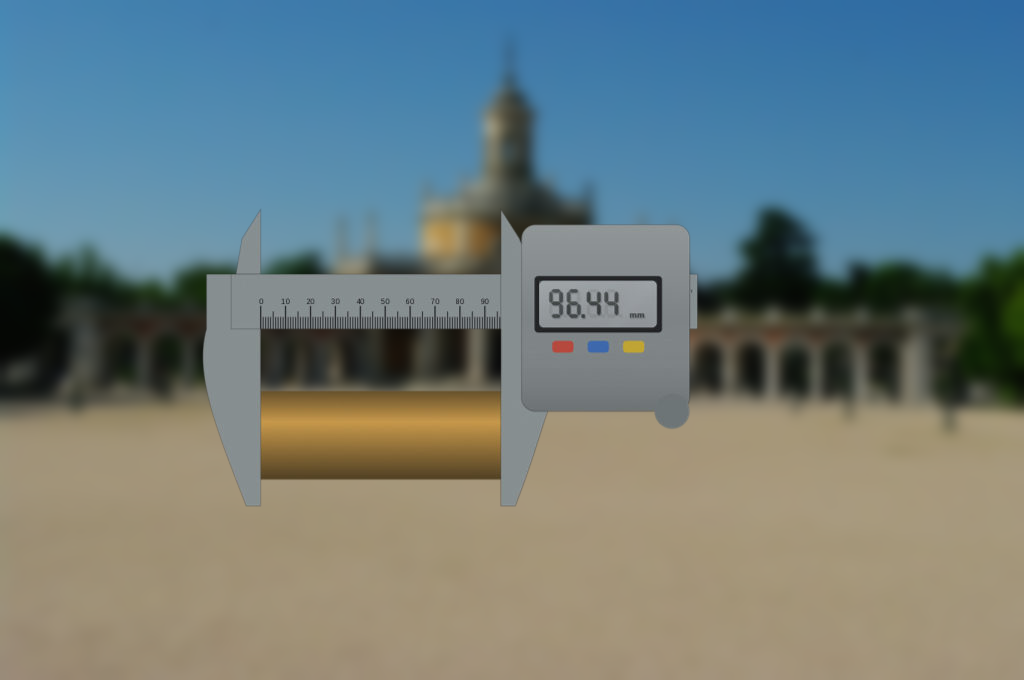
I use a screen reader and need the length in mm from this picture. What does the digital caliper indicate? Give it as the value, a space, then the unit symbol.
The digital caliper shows 96.44 mm
